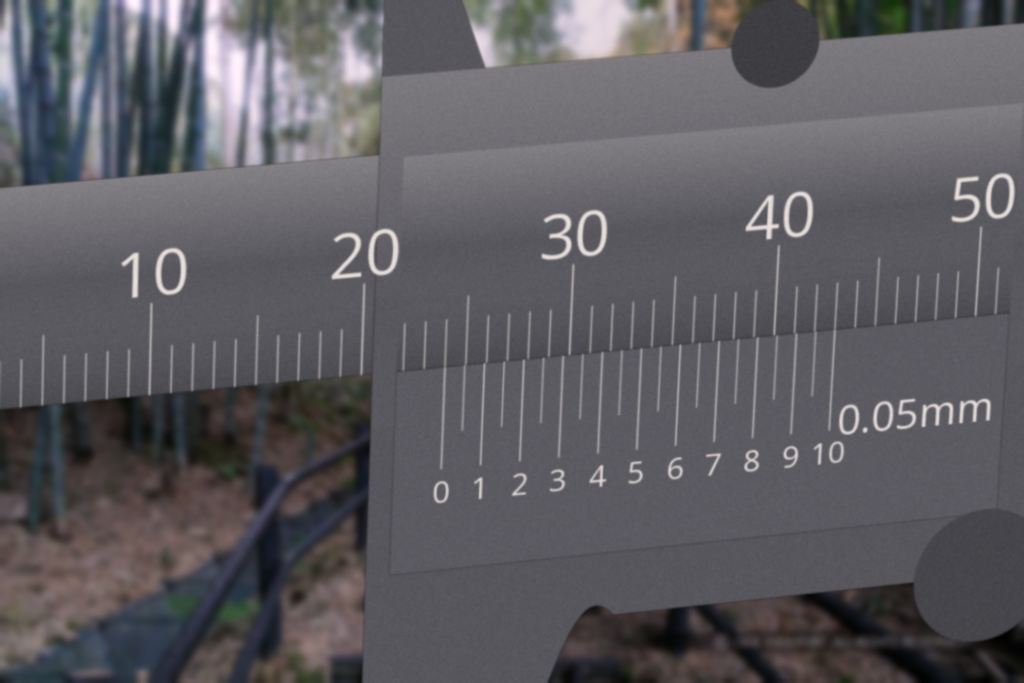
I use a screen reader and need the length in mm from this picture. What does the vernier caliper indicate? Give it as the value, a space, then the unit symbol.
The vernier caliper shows 24.0 mm
